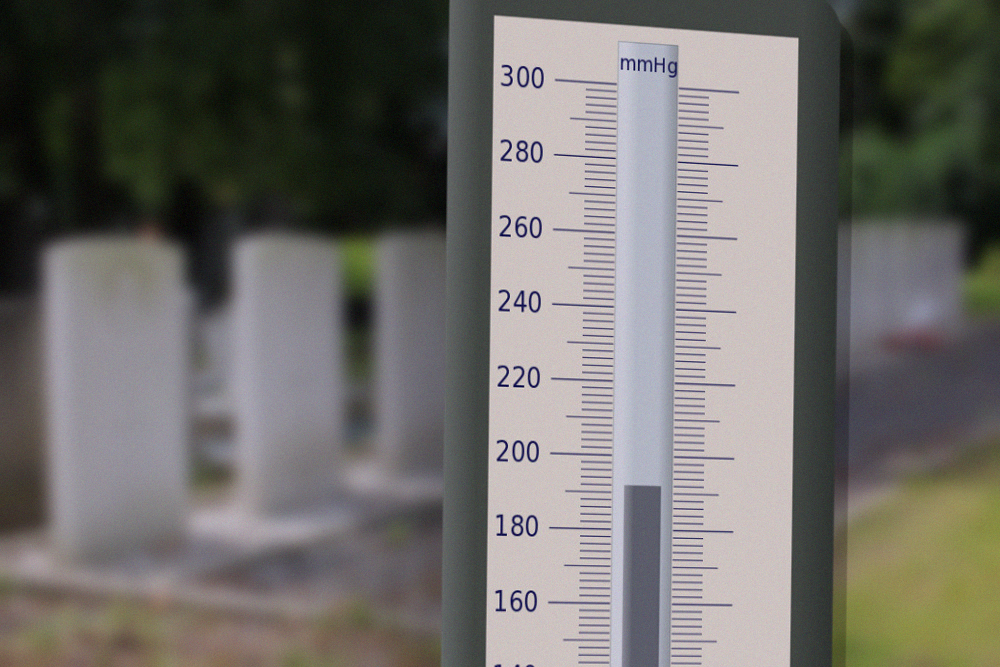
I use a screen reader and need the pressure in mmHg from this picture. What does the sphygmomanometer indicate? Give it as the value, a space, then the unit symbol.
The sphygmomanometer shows 192 mmHg
